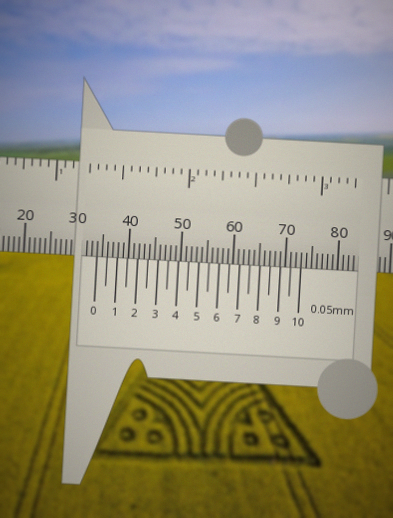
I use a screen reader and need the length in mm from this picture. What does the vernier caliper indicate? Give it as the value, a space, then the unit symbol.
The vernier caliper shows 34.0 mm
